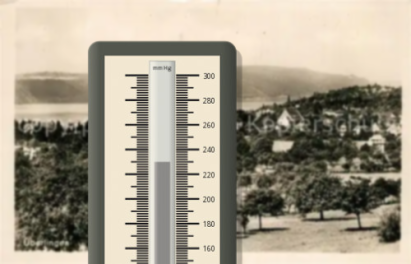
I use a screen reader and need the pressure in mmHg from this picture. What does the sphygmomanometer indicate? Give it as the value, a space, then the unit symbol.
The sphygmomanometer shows 230 mmHg
